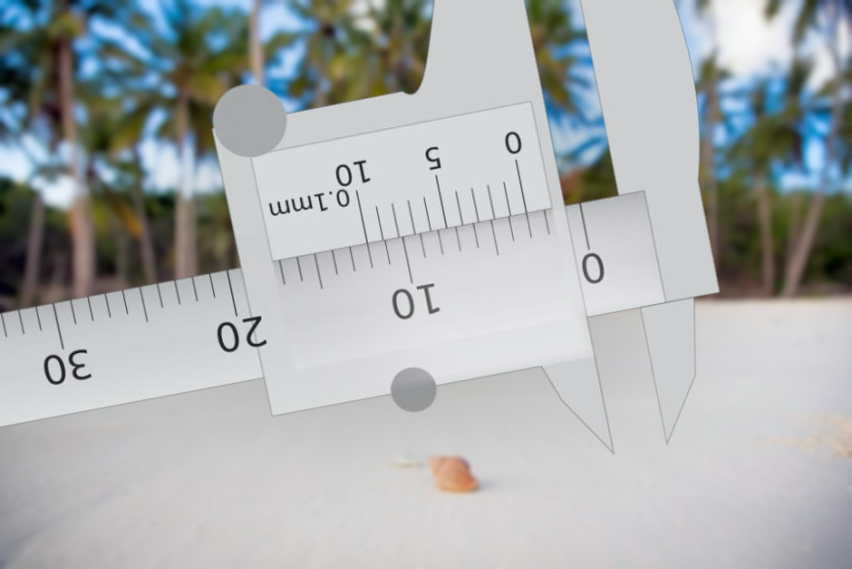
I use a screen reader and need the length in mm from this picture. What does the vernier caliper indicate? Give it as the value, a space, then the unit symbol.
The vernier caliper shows 3.0 mm
